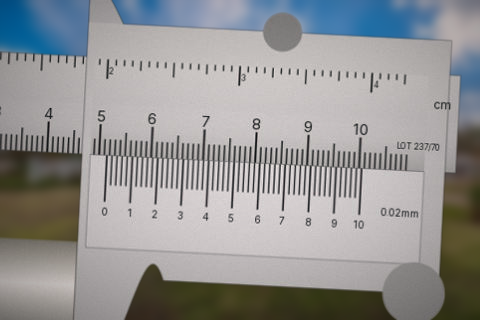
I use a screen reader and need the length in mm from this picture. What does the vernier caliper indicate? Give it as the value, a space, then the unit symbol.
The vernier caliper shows 51.5 mm
